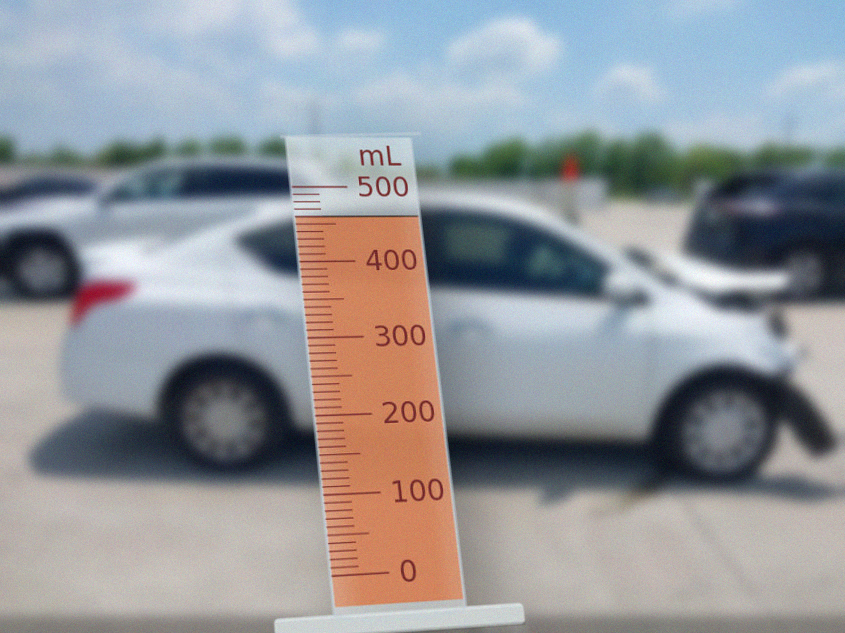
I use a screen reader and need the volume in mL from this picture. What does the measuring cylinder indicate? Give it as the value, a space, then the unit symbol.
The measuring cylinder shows 460 mL
